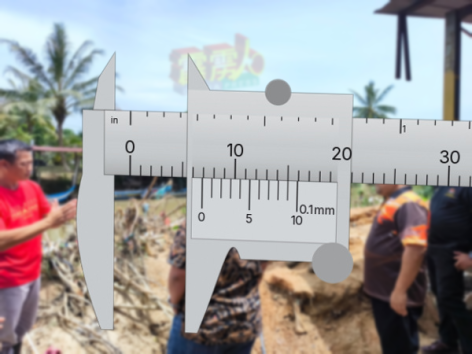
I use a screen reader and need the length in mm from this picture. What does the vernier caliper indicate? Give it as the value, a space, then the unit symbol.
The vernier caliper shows 6.9 mm
